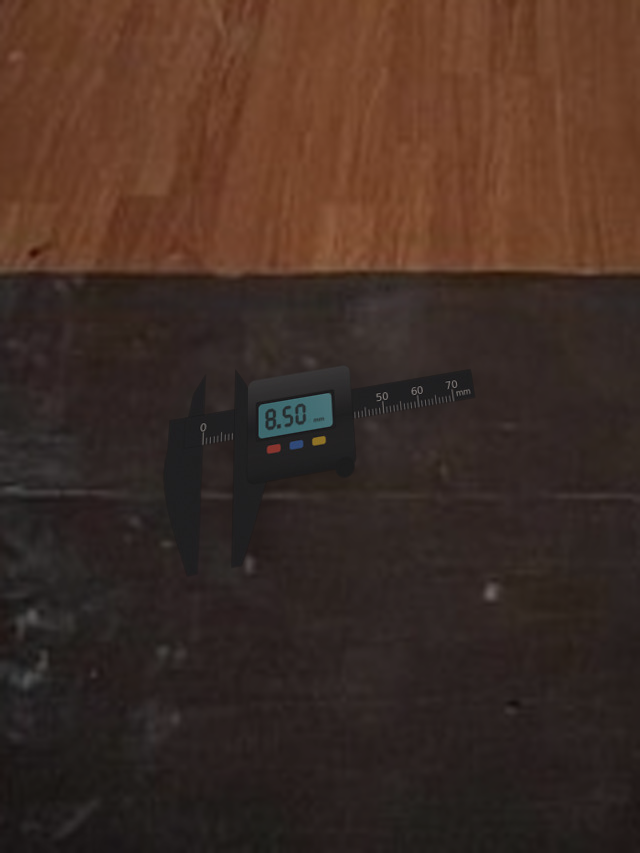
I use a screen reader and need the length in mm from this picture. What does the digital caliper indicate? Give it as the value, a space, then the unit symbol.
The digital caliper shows 8.50 mm
